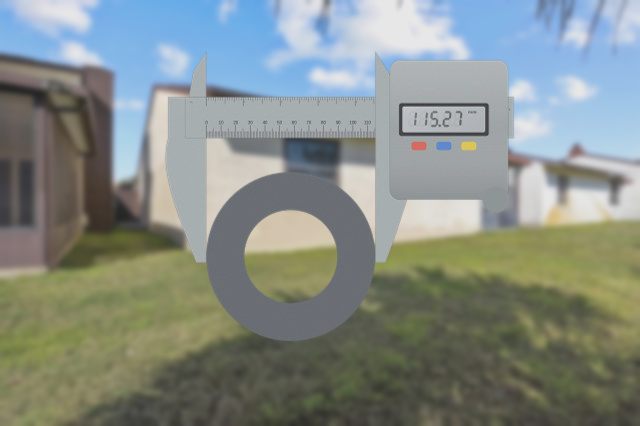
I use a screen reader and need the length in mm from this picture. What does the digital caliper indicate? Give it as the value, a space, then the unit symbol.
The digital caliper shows 115.27 mm
